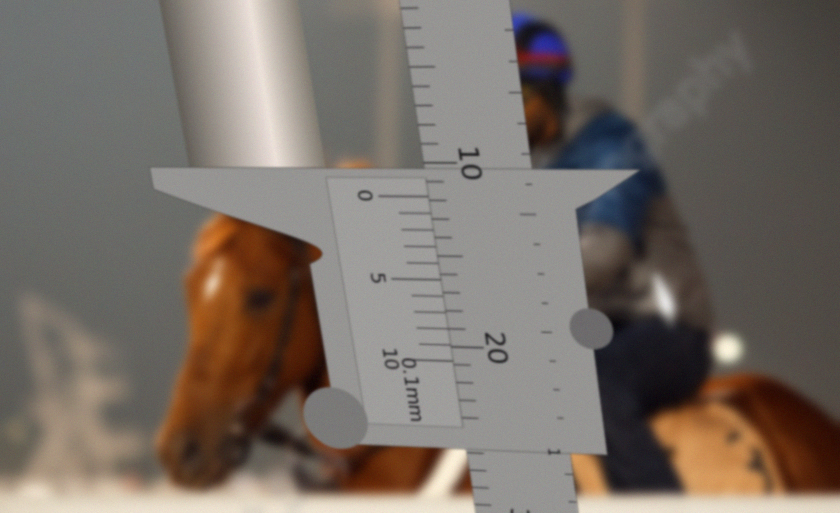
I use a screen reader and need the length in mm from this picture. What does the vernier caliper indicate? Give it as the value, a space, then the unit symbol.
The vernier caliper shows 11.8 mm
